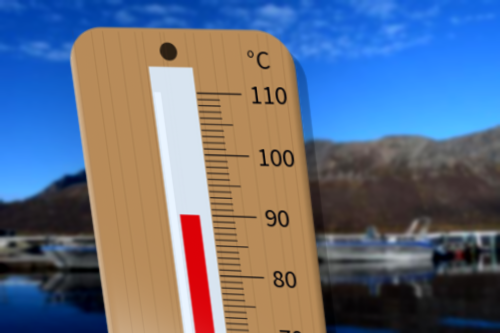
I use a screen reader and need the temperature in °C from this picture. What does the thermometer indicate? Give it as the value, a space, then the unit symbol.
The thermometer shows 90 °C
